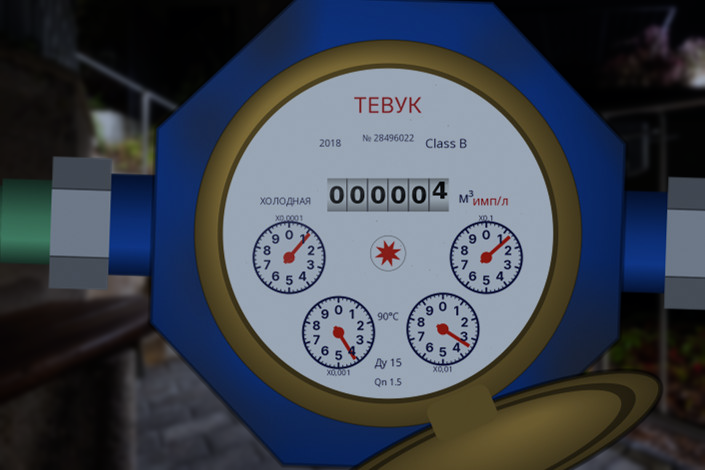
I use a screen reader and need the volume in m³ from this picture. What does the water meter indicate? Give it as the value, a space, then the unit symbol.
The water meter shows 4.1341 m³
